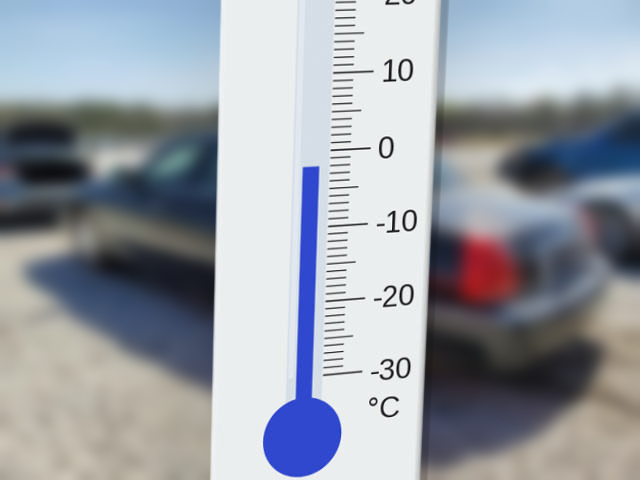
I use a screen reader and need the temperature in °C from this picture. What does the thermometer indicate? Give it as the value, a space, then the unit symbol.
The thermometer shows -2 °C
